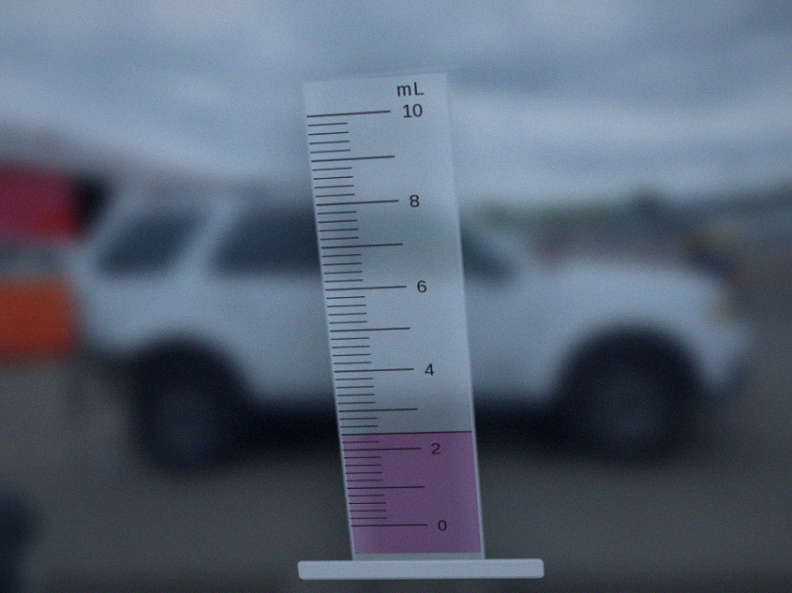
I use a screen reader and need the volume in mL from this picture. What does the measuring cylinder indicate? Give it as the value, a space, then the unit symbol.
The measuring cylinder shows 2.4 mL
